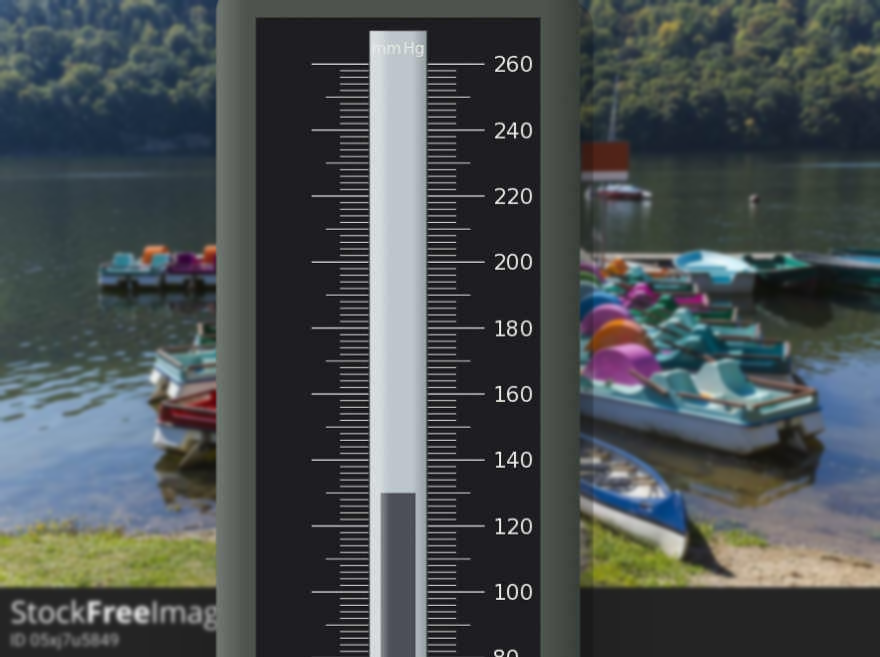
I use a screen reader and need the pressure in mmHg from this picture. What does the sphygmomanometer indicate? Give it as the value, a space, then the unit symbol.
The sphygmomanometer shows 130 mmHg
